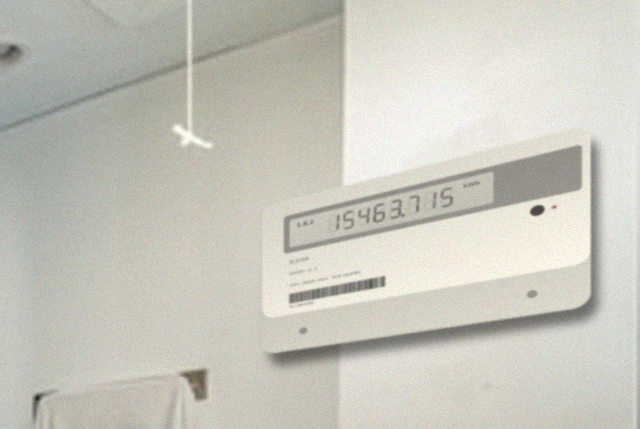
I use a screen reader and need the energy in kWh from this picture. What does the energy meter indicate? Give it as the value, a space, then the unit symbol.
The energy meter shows 15463.715 kWh
